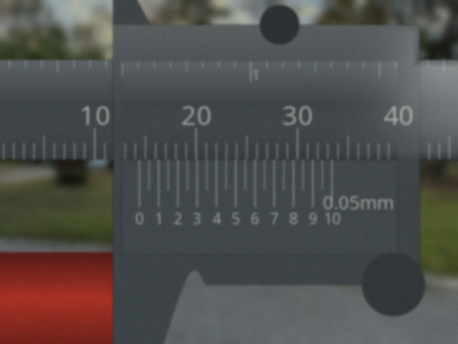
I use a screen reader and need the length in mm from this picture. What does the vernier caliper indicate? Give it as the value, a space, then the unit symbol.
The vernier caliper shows 14.4 mm
